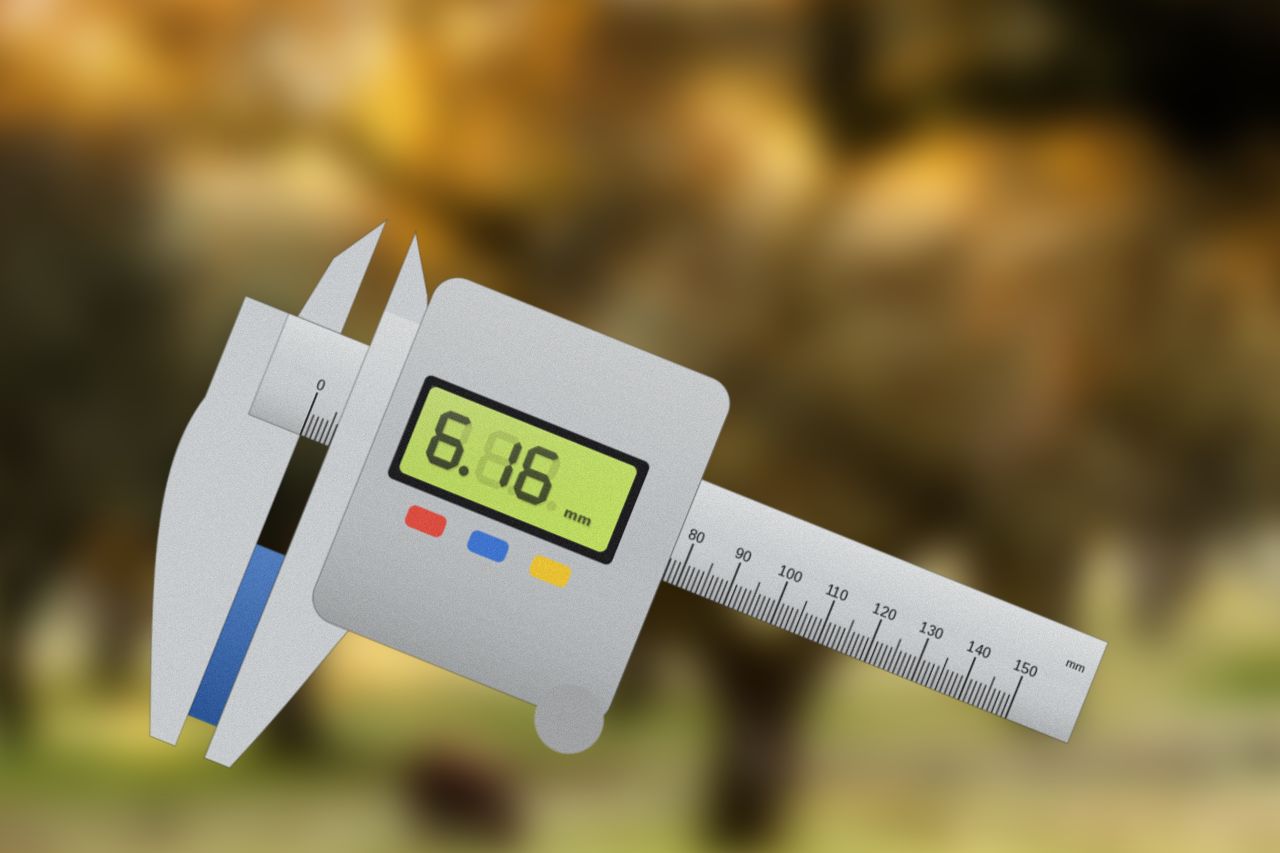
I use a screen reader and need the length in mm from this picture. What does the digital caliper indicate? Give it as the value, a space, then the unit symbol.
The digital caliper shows 6.16 mm
